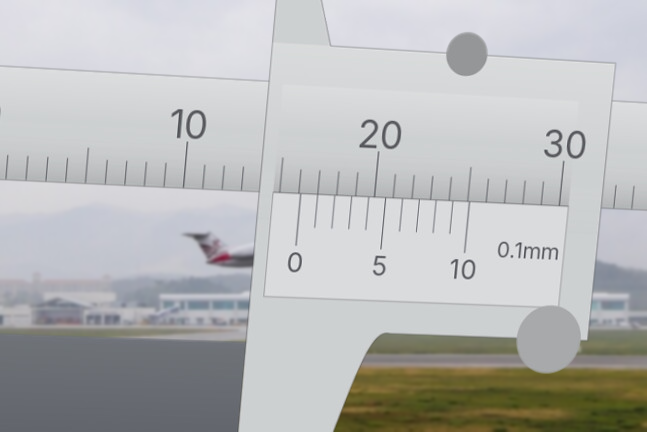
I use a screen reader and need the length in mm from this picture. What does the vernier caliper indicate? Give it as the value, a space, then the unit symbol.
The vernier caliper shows 16.1 mm
